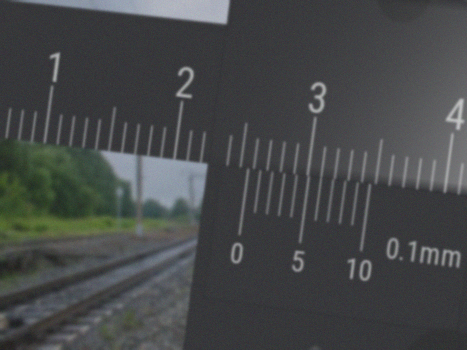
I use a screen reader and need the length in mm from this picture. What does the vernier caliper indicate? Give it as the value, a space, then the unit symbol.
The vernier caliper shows 25.6 mm
